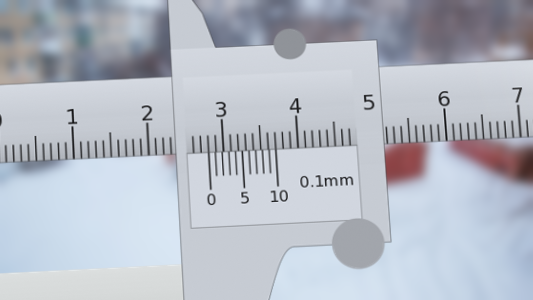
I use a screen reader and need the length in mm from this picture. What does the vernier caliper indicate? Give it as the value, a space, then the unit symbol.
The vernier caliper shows 28.0 mm
